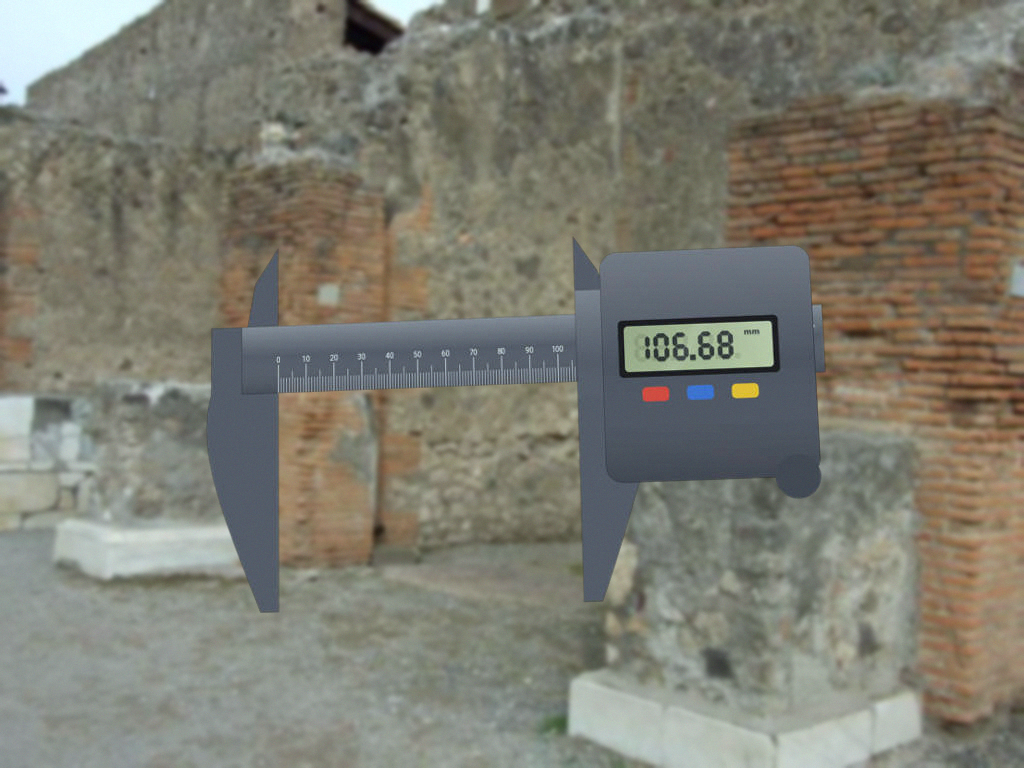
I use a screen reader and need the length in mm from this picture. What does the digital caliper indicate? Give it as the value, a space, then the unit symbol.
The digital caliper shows 106.68 mm
